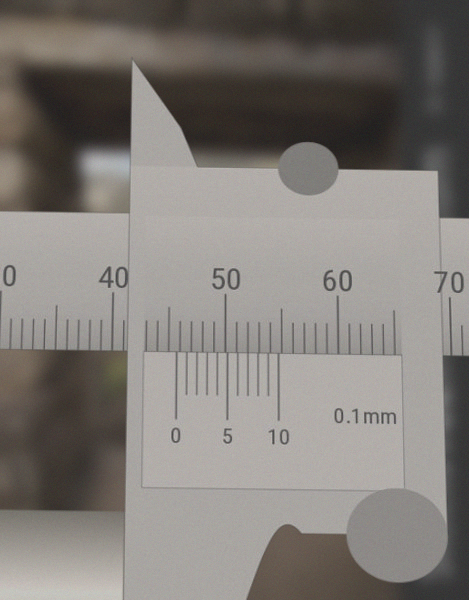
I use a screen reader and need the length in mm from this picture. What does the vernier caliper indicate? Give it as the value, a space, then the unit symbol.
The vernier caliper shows 45.7 mm
